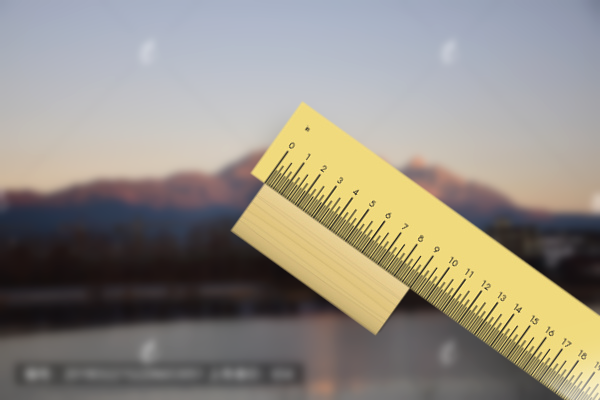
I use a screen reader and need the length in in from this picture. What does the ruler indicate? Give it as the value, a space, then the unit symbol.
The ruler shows 9 in
